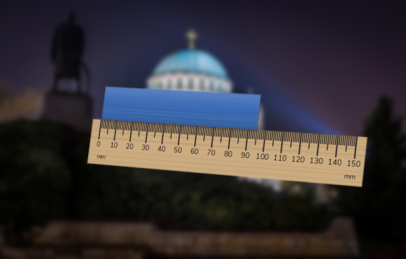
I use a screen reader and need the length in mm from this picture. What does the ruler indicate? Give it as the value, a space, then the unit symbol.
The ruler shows 95 mm
